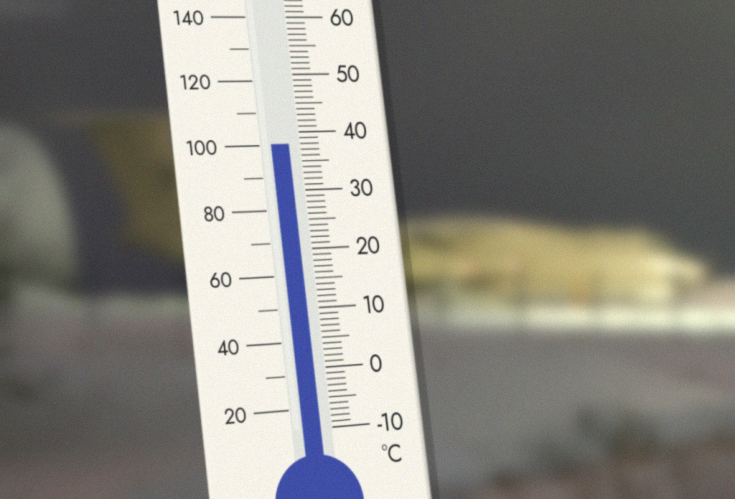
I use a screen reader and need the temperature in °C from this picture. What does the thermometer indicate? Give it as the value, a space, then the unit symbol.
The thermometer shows 38 °C
